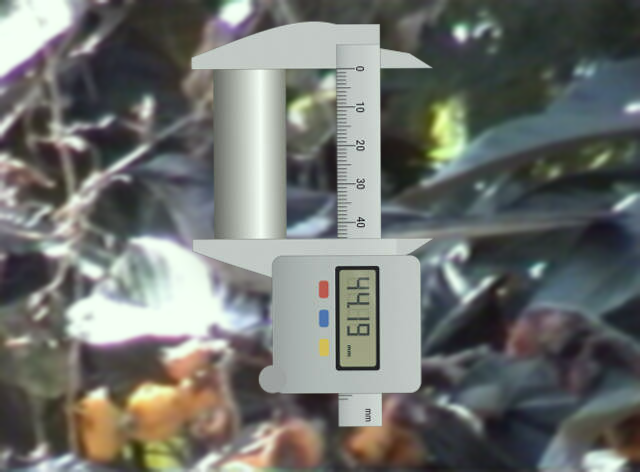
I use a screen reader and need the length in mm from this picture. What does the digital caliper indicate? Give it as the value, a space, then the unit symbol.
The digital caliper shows 44.19 mm
